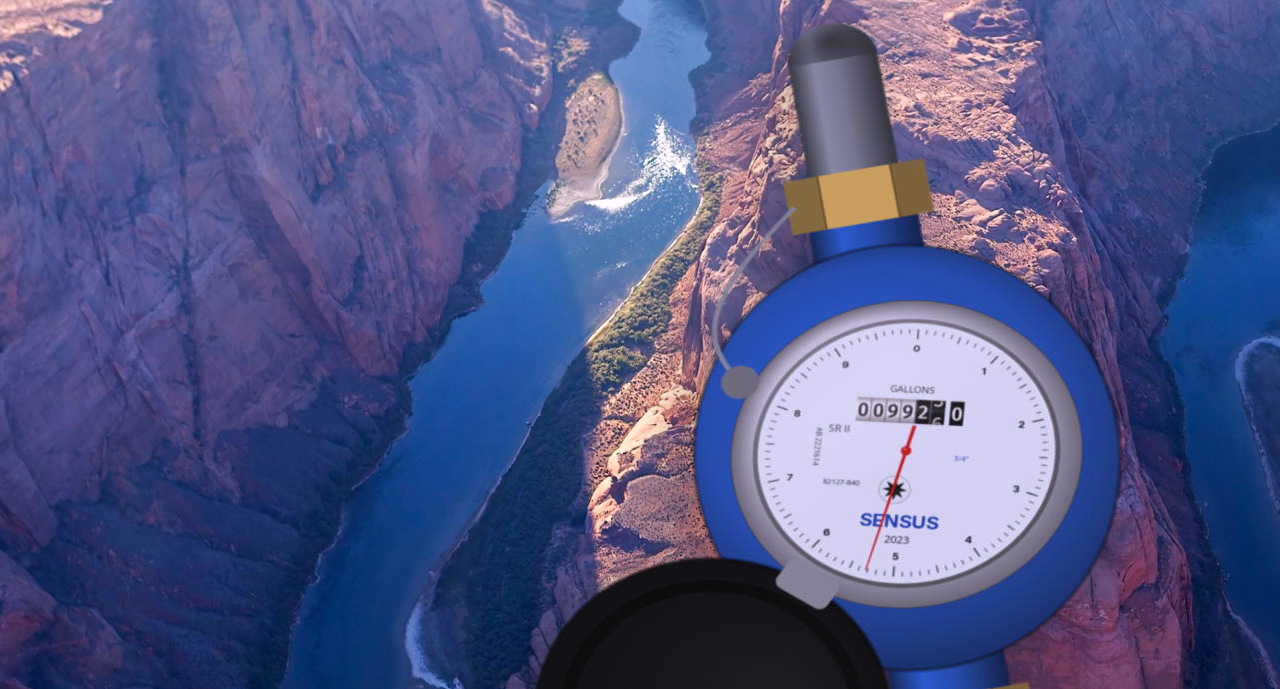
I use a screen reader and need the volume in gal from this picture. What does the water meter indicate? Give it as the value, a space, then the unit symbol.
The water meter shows 99255.3 gal
